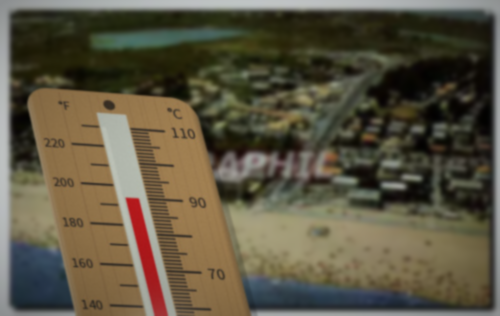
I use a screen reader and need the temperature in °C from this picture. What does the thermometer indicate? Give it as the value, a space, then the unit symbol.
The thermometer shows 90 °C
